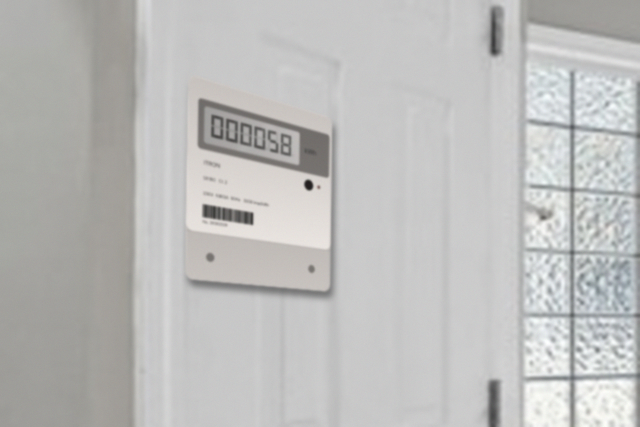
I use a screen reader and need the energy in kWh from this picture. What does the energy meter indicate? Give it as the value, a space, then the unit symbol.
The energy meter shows 58 kWh
